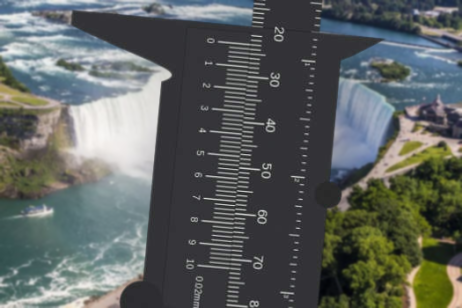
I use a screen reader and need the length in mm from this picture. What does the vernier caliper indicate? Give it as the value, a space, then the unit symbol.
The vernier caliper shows 23.0 mm
